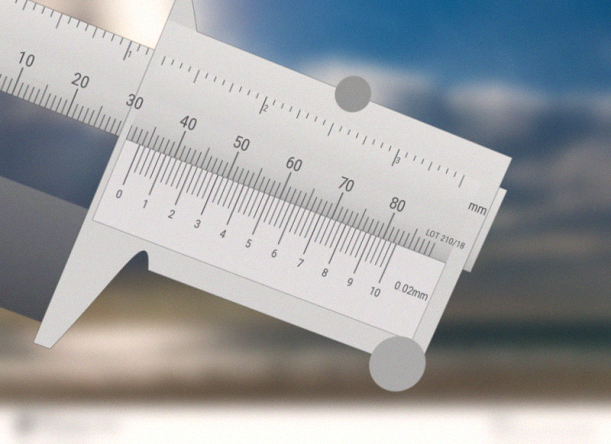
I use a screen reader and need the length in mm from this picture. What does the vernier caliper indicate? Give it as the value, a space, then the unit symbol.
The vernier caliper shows 33.6 mm
